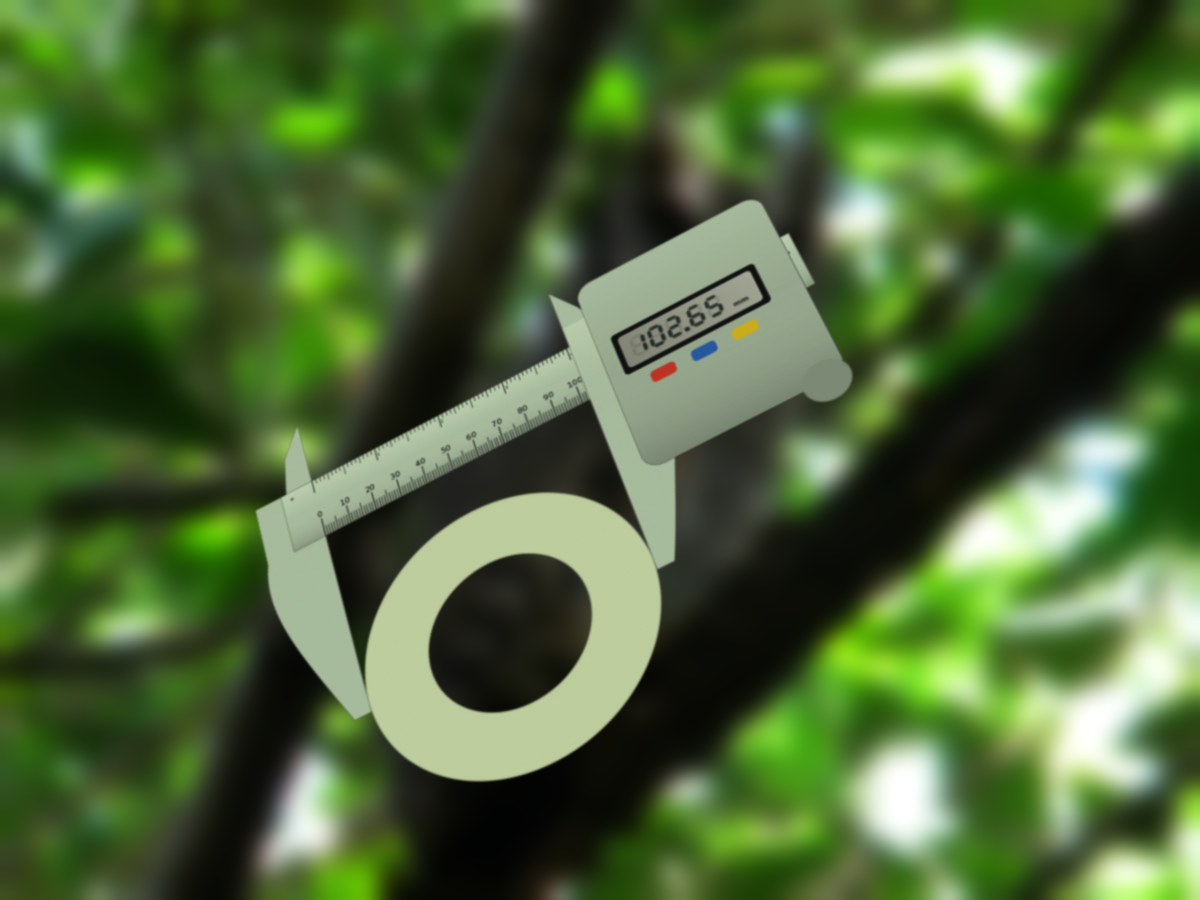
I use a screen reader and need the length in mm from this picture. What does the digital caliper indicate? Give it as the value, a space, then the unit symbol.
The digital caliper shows 102.65 mm
